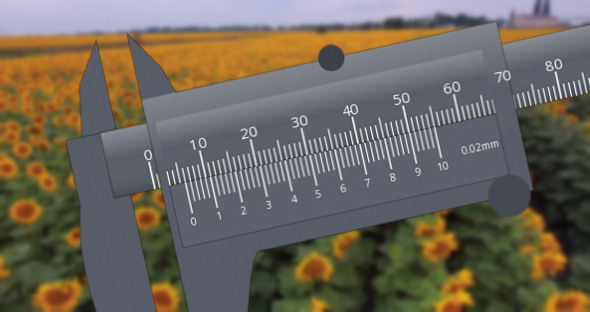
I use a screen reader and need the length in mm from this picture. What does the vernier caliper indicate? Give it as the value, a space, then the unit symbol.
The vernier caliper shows 6.0 mm
